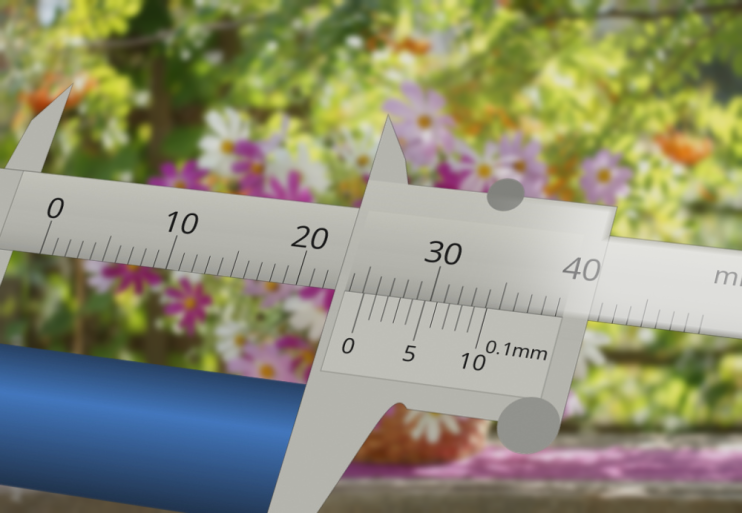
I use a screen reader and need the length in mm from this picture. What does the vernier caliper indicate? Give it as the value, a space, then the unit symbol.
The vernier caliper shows 25.1 mm
